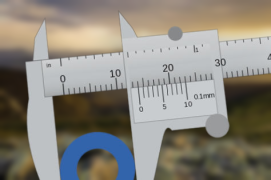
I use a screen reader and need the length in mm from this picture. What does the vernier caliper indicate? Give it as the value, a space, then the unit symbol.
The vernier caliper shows 14.0 mm
